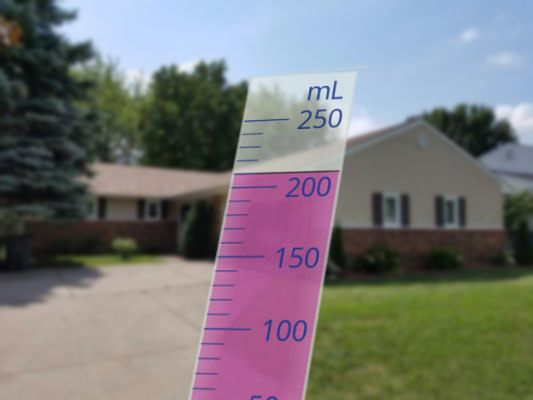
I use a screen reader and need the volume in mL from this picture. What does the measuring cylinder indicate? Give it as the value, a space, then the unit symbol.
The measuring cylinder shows 210 mL
